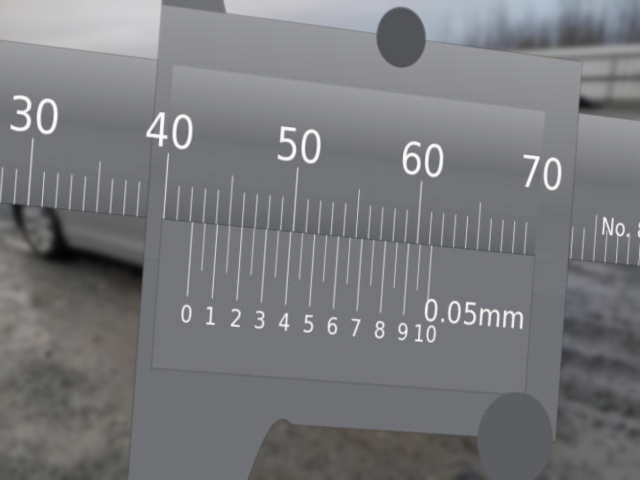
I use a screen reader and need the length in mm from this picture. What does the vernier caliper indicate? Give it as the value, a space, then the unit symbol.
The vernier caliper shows 42.2 mm
